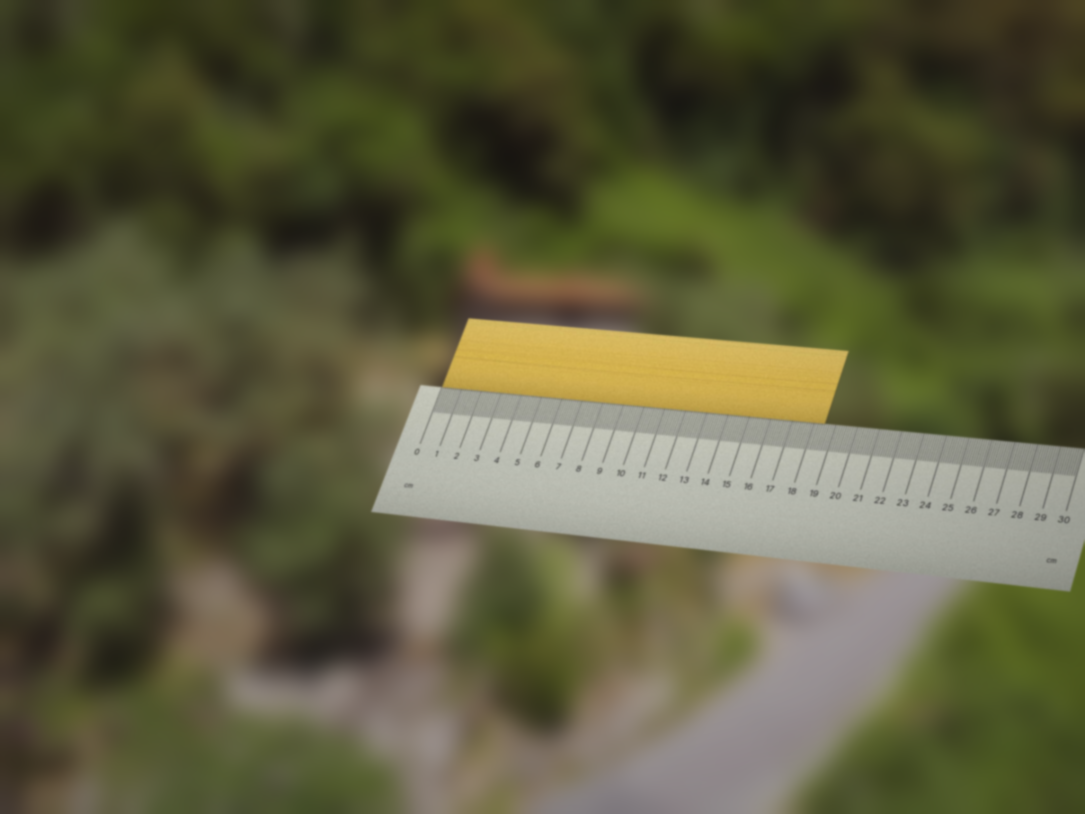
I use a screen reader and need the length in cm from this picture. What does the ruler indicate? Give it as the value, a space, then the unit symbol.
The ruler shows 18.5 cm
